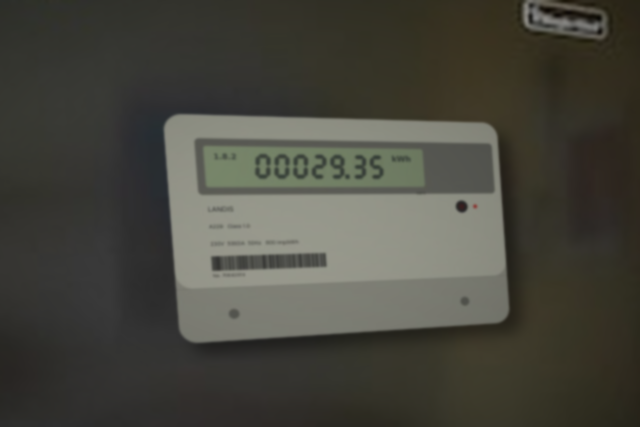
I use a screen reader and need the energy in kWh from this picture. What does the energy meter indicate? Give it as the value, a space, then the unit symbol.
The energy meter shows 29.35 kWh
